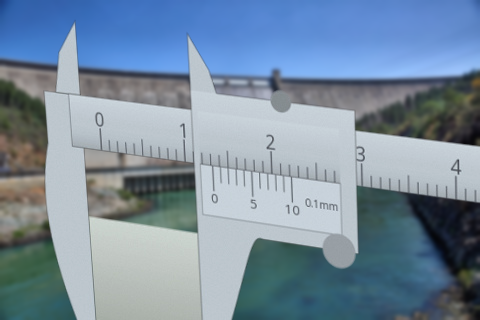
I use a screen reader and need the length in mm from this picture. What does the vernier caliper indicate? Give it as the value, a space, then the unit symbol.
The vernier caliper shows 13.2 mm
